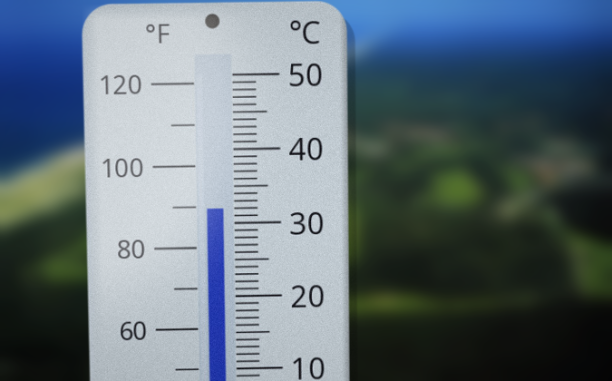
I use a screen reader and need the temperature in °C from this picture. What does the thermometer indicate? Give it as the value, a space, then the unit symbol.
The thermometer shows 32 °C
